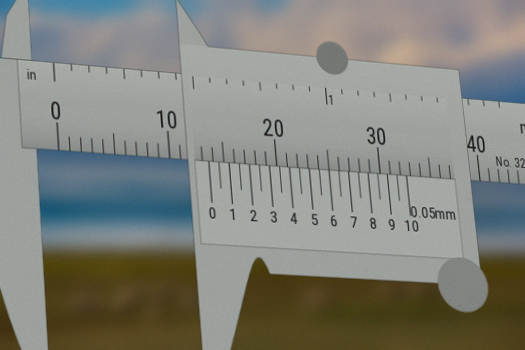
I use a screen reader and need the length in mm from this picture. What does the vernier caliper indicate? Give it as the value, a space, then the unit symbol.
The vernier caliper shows 13.6 mm
